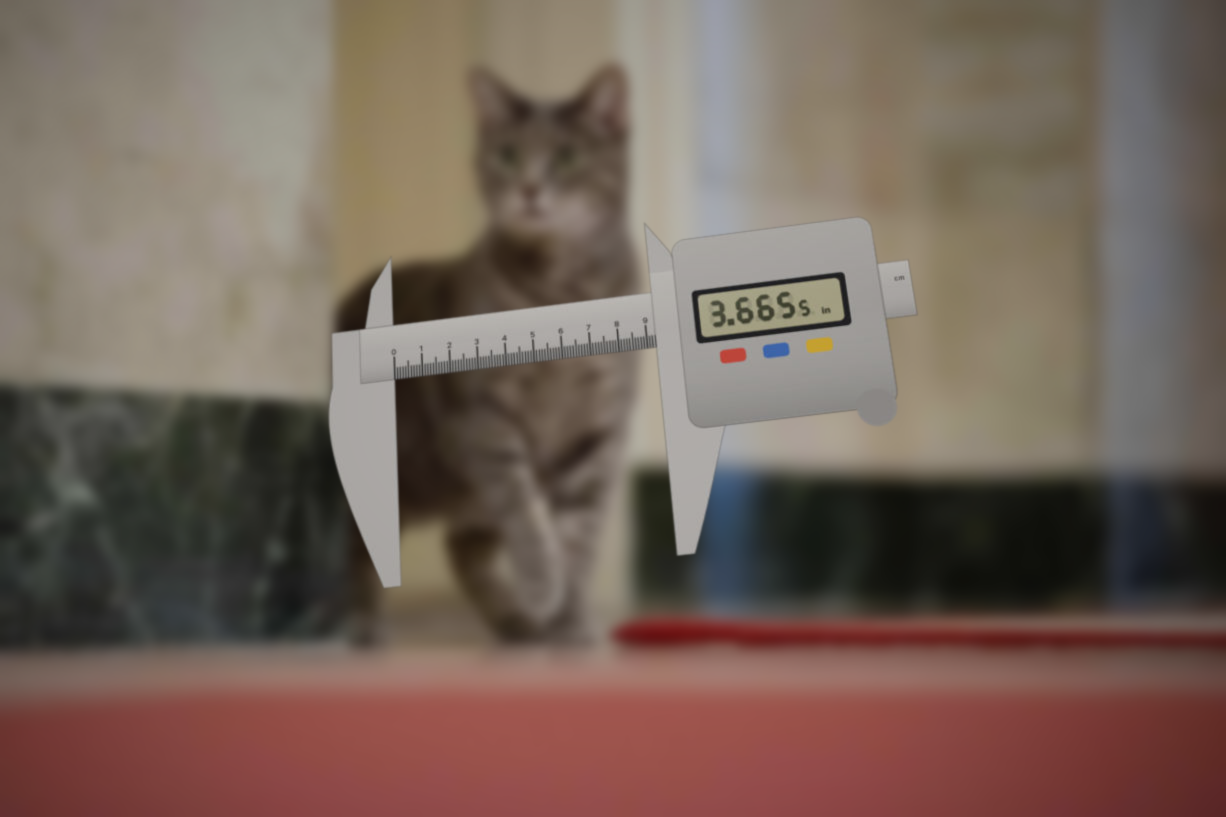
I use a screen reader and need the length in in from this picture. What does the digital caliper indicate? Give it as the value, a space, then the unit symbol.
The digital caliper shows 3.6655 in
